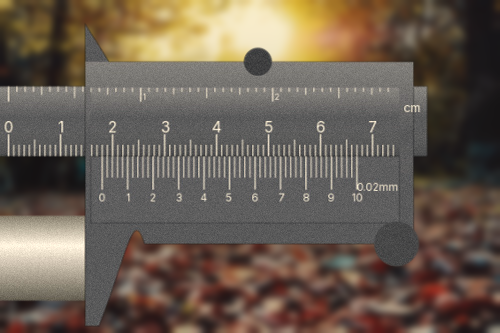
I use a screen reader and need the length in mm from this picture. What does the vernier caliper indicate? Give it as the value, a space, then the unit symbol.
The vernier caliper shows 18.0 mm
